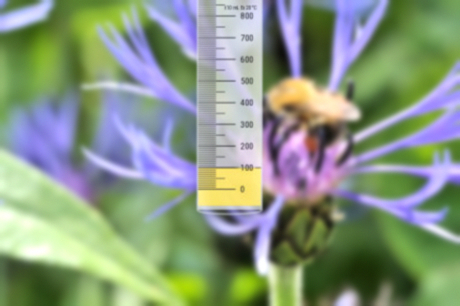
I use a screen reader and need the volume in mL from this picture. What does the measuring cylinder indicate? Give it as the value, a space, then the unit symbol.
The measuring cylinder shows 100 mL
